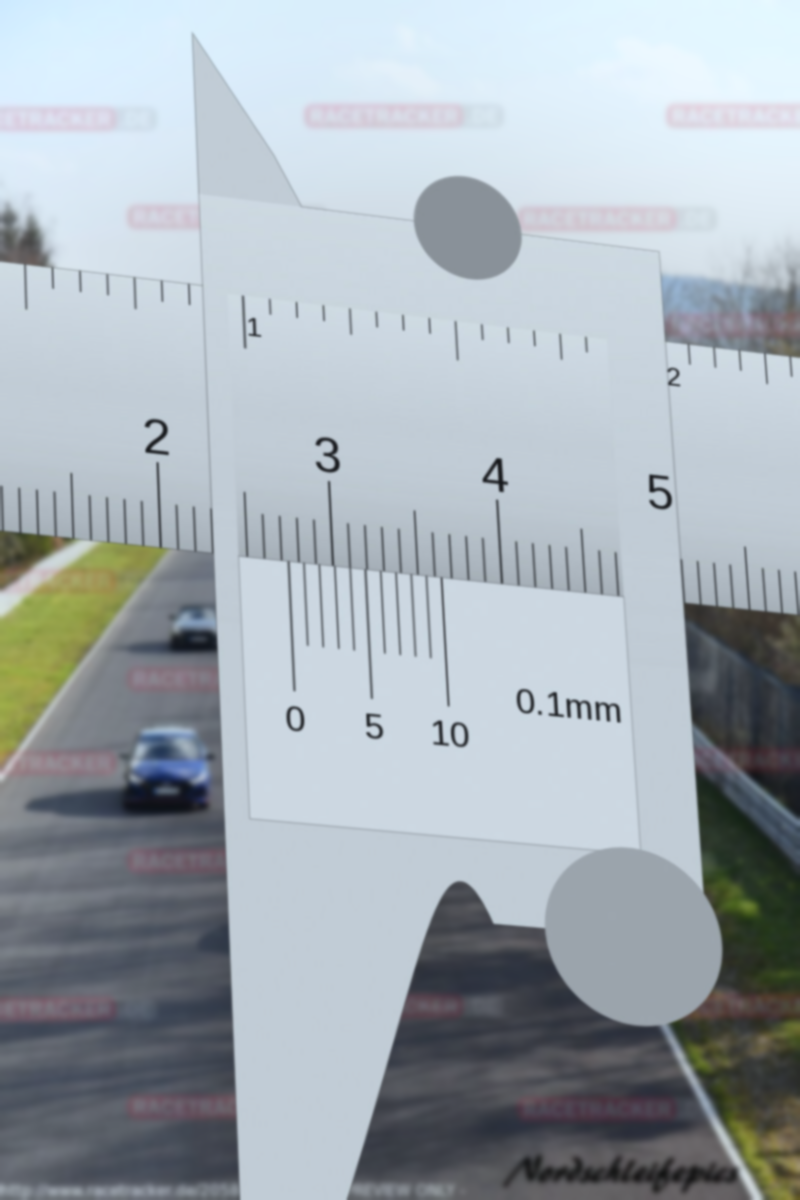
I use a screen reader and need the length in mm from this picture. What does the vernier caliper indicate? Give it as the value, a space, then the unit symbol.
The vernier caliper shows 27.4 mm
